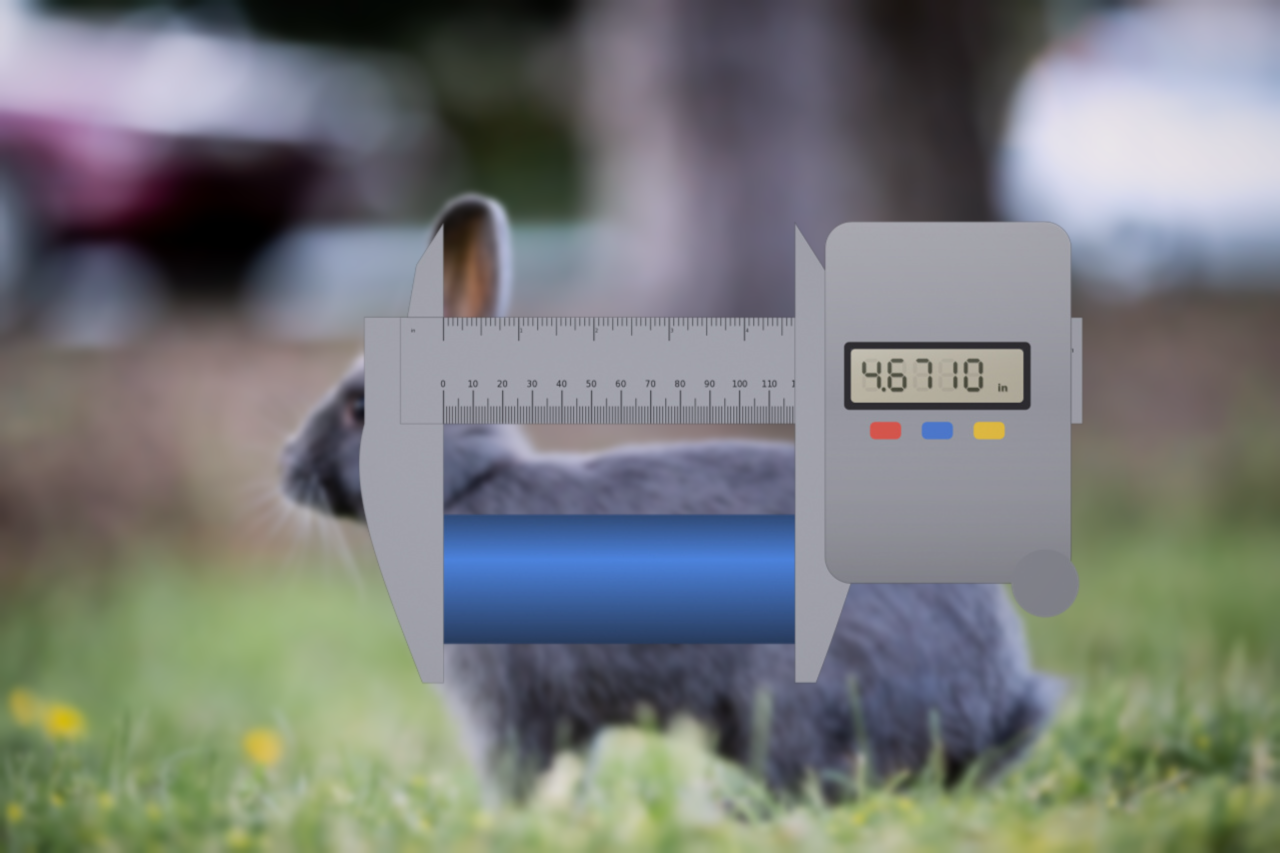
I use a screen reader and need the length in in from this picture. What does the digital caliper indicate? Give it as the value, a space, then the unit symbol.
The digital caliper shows 4.6710 in
